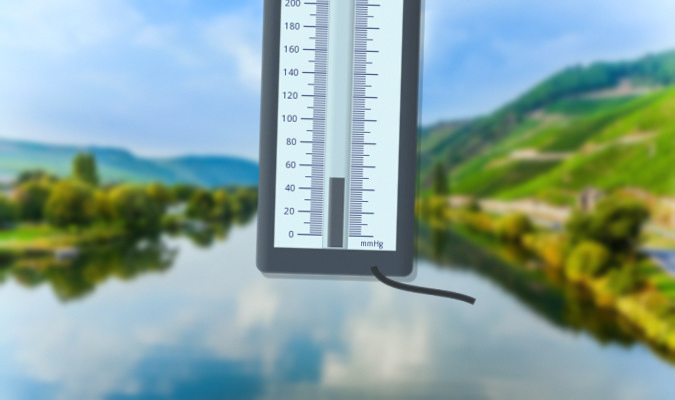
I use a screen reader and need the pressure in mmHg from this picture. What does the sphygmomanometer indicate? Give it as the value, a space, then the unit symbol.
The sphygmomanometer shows 50 mmHg
